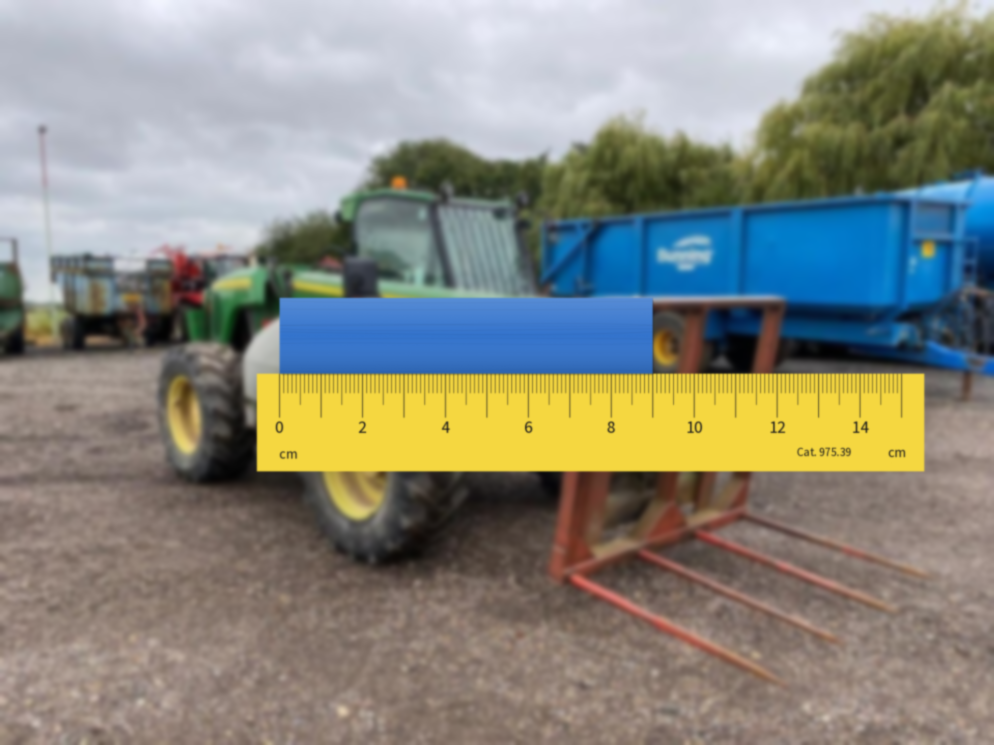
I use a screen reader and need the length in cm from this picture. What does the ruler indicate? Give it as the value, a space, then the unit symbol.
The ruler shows 9 cm
